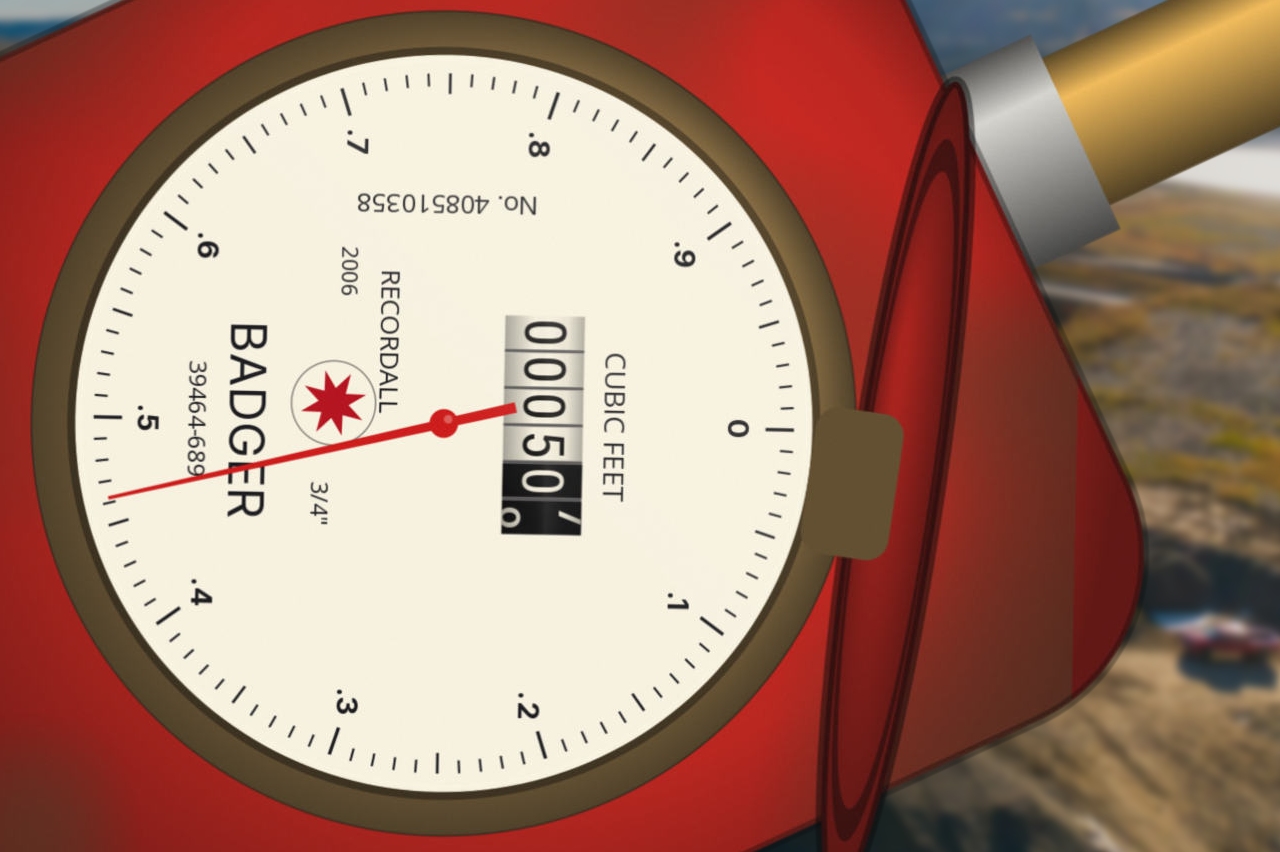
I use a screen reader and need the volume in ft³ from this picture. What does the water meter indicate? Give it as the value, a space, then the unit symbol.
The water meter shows 507.46 ft³
